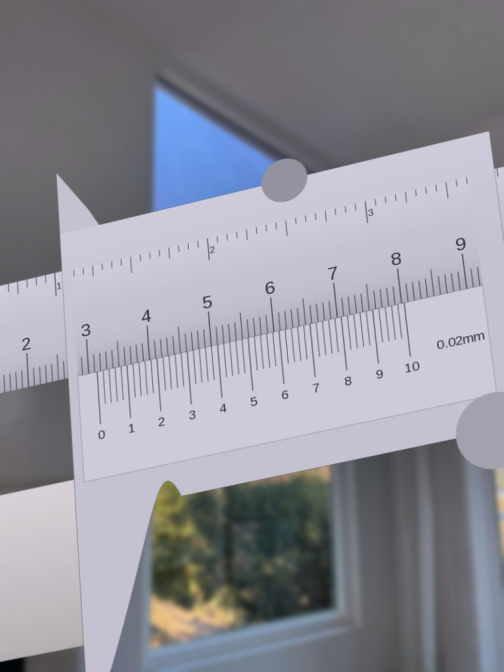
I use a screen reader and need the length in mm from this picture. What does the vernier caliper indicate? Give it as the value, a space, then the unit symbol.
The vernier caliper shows 31.4 mm
